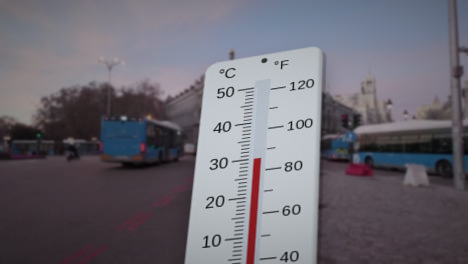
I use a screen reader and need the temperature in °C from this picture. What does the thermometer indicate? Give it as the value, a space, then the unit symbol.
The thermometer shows 30 °C
